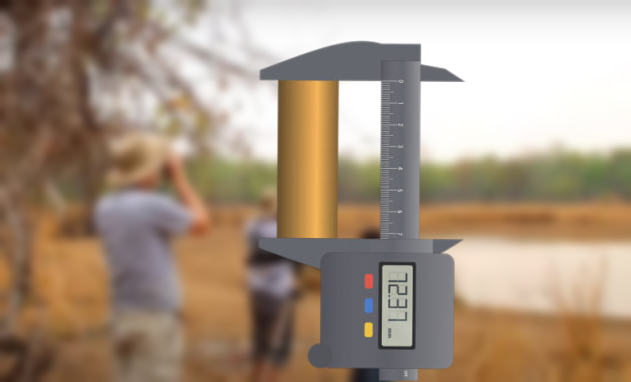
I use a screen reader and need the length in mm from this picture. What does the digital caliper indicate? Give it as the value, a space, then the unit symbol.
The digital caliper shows 72.37 mm
